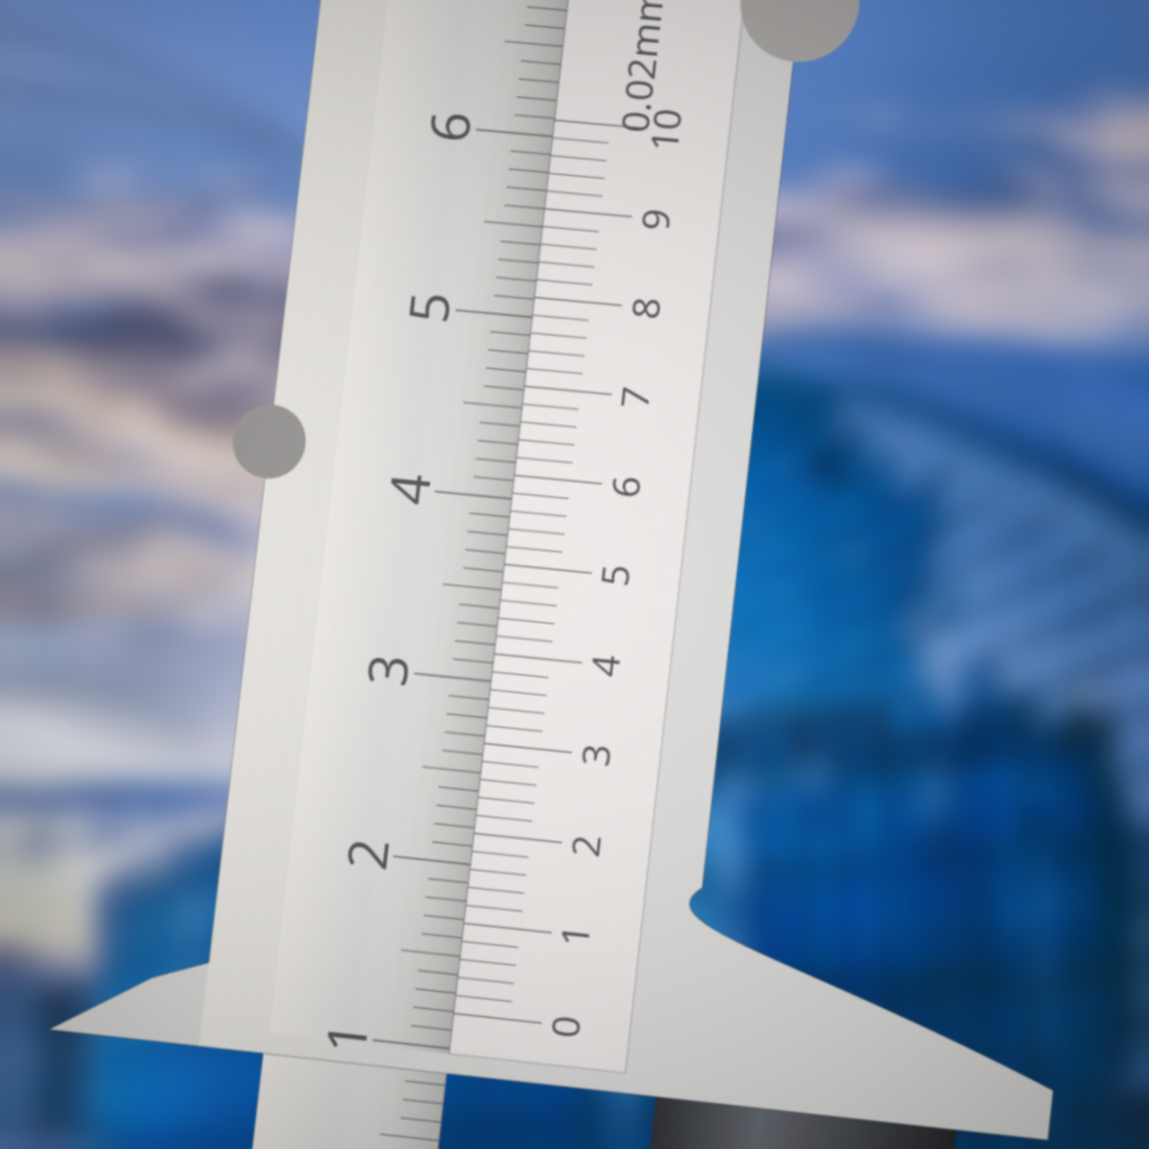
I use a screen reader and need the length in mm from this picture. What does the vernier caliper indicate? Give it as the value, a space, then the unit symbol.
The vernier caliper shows 11.9 mm
